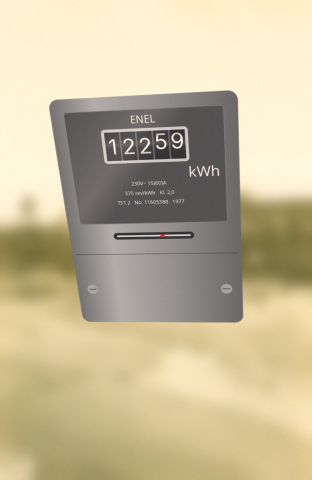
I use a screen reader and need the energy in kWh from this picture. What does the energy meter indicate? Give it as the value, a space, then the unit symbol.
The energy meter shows 12259 kWh
